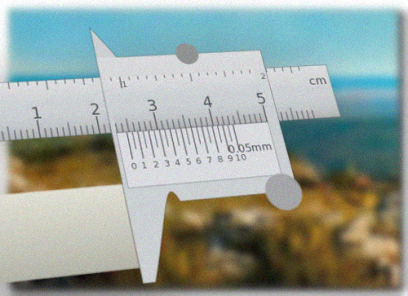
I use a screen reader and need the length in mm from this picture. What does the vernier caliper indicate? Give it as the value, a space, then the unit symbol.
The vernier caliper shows 24.6 mm
